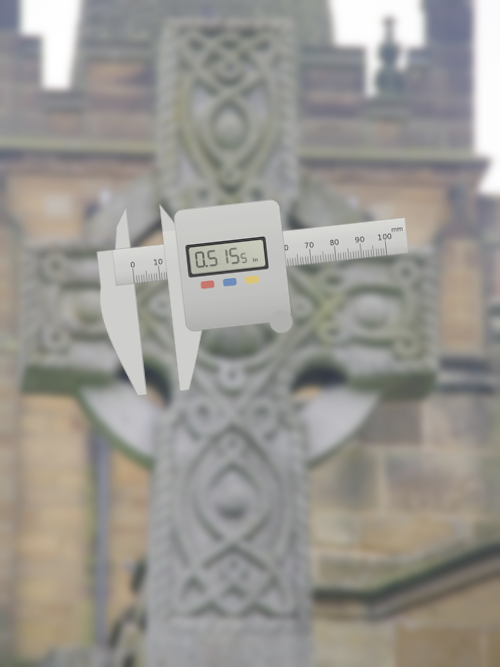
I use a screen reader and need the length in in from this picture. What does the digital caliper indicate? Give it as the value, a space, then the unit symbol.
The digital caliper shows 0.5155 in
